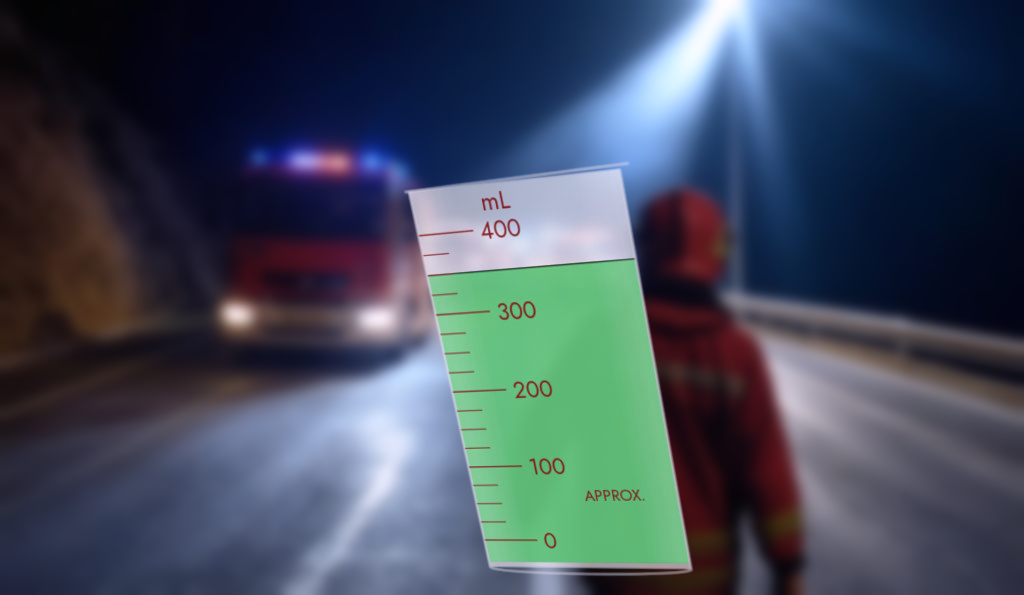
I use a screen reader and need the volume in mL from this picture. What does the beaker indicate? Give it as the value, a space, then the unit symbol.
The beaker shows 350 mL
